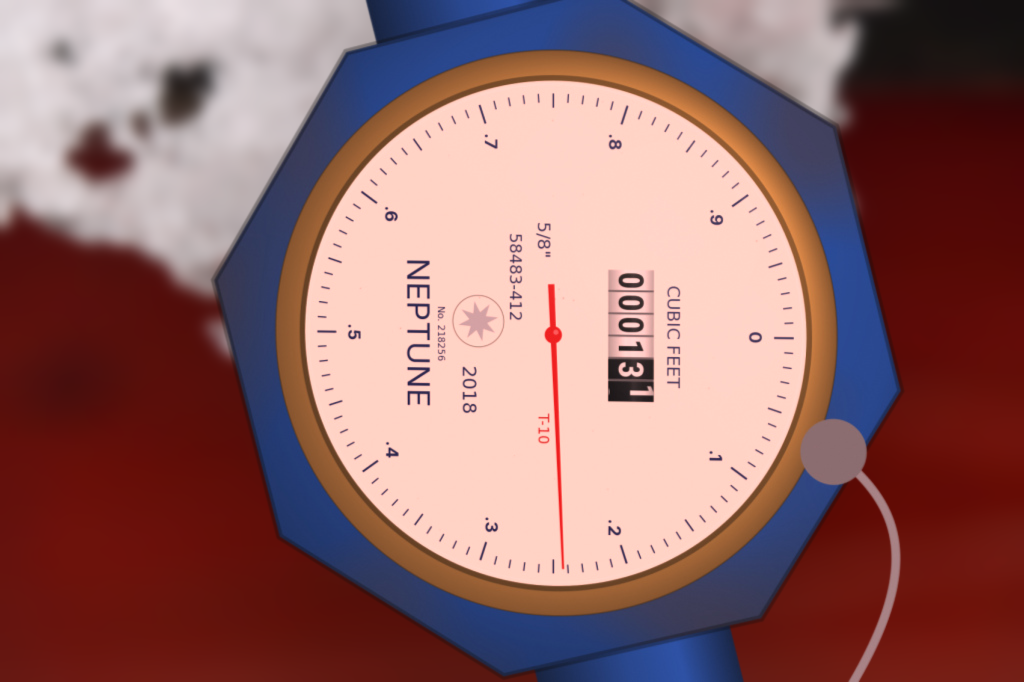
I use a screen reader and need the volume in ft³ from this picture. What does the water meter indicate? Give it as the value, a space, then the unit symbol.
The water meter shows 131.24 ft³
